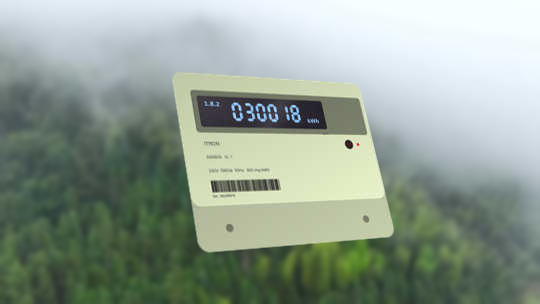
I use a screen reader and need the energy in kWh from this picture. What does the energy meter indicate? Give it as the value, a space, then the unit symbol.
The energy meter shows 30018 kWh
